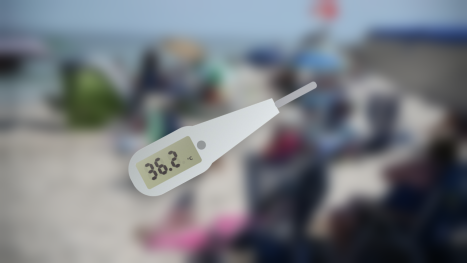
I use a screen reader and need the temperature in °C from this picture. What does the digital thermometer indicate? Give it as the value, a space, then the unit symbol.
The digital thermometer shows 36.2 °C
